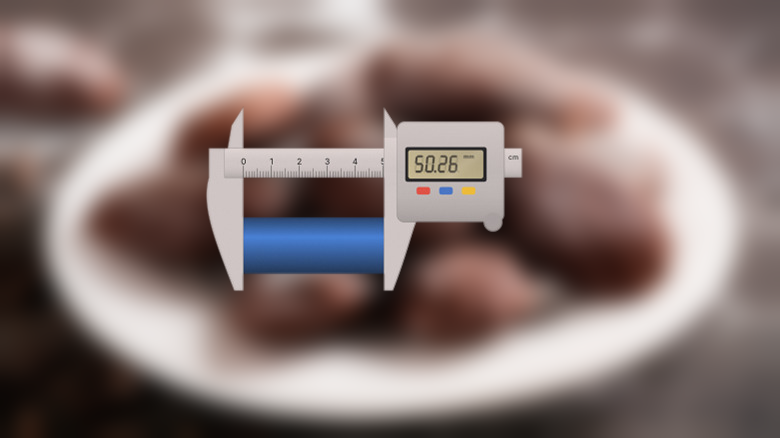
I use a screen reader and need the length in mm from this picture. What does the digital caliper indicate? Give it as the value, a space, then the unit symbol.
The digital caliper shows 50.26 mm
